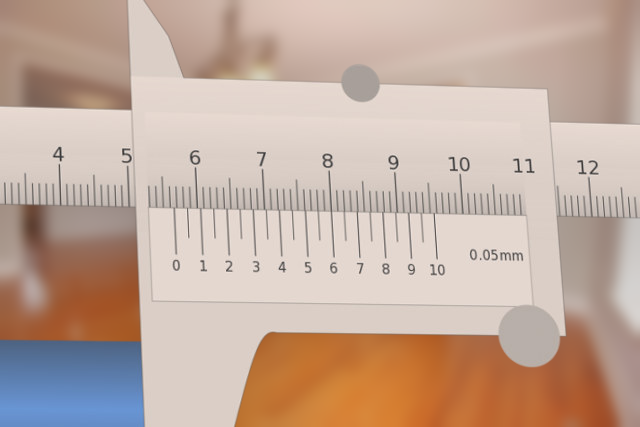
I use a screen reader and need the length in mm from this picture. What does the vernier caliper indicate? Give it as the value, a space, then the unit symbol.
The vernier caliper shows 56.6 mm
